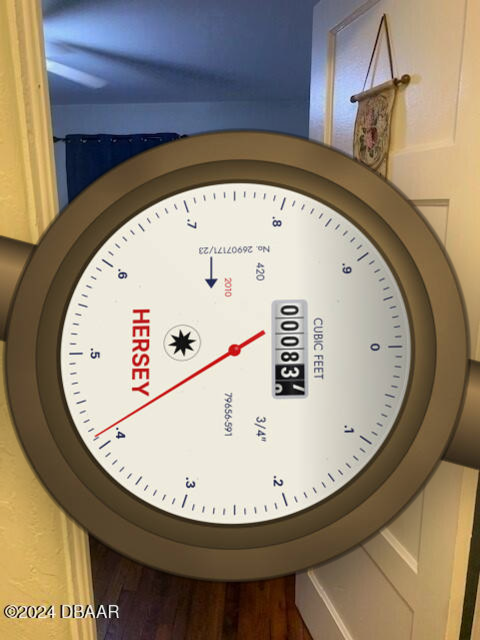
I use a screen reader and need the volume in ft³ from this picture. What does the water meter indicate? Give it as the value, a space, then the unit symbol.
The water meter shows 837.41 ft³
